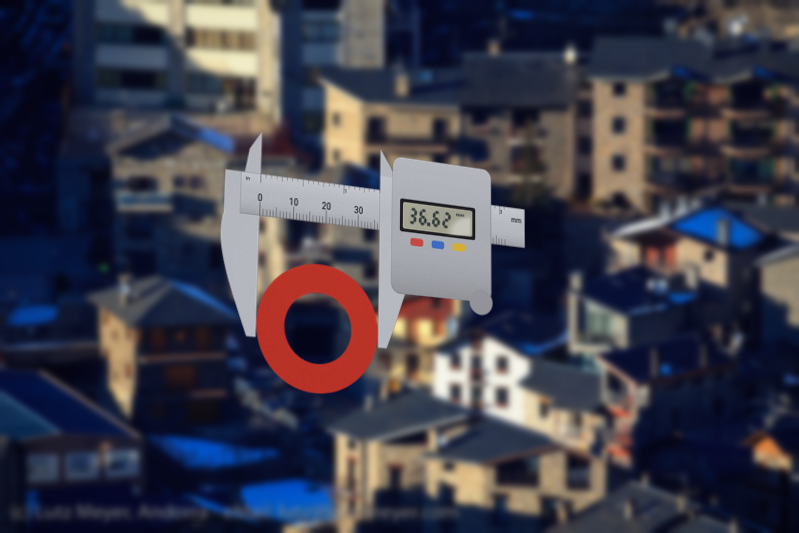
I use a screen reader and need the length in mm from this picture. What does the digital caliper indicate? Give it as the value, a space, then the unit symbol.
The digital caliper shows 36.62 mm
